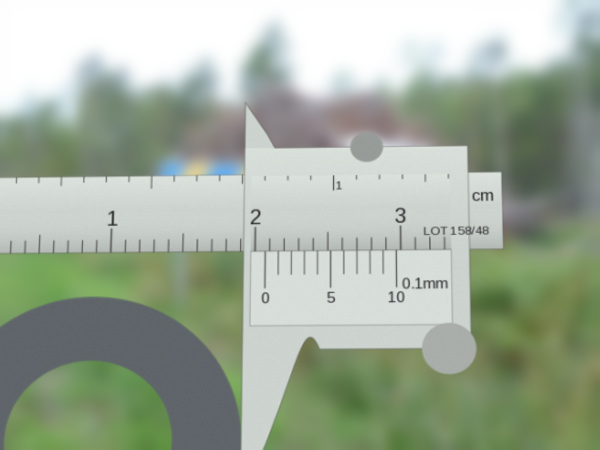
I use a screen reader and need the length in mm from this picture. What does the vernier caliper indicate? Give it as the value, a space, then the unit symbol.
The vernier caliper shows 20.7 mm
